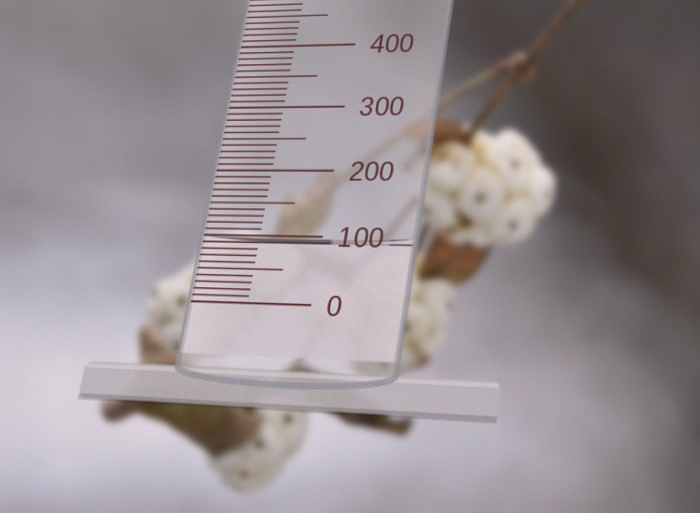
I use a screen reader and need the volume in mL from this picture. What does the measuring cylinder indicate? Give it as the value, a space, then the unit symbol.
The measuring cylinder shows 90 mL
